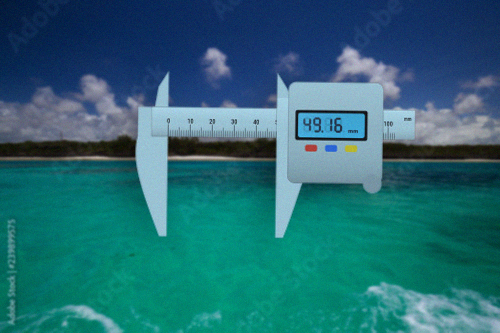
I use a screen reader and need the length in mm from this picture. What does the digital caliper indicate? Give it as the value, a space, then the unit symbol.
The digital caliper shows 49.16 mm
